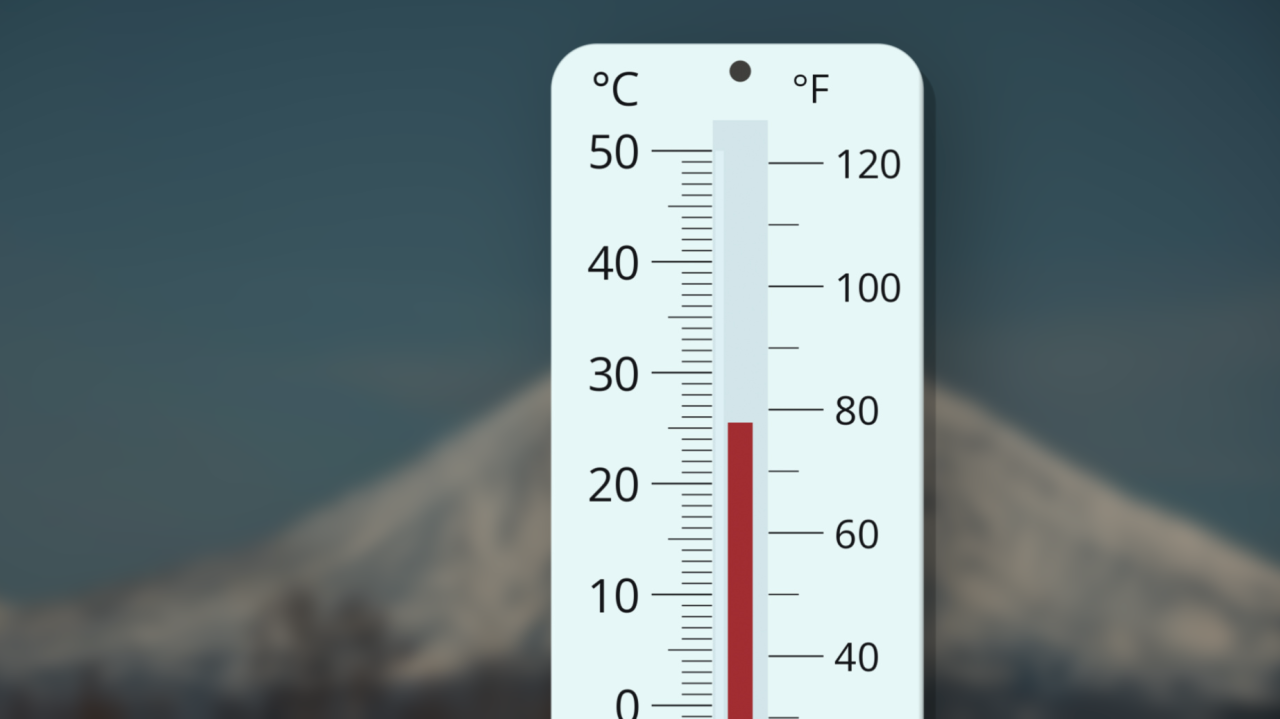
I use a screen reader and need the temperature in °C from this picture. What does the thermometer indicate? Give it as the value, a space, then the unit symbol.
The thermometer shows 25.5 °C
